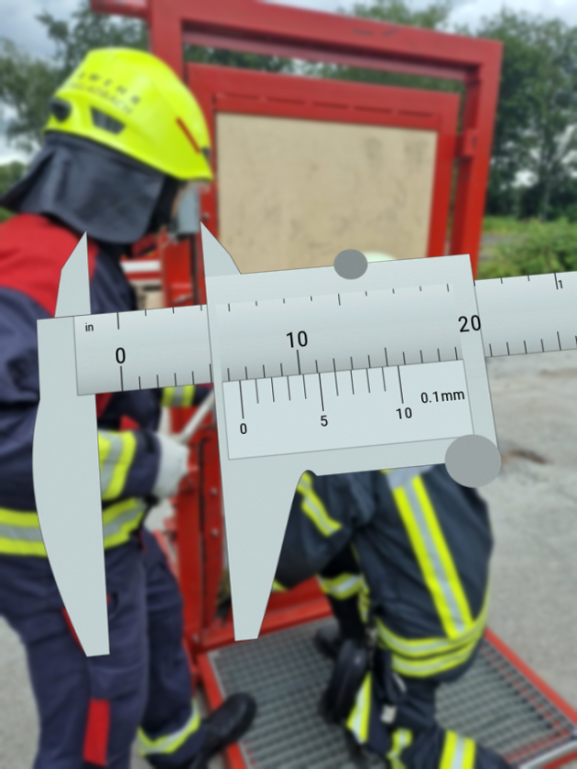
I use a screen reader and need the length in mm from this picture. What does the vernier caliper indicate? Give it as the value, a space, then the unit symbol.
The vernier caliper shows 6.6 mm
